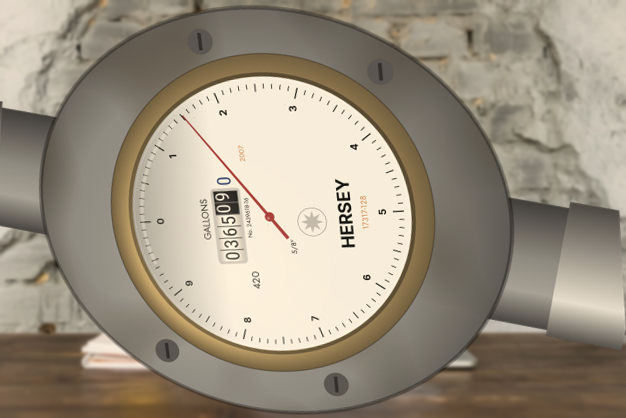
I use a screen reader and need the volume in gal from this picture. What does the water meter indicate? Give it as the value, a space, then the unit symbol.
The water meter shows 365091.5 gal
